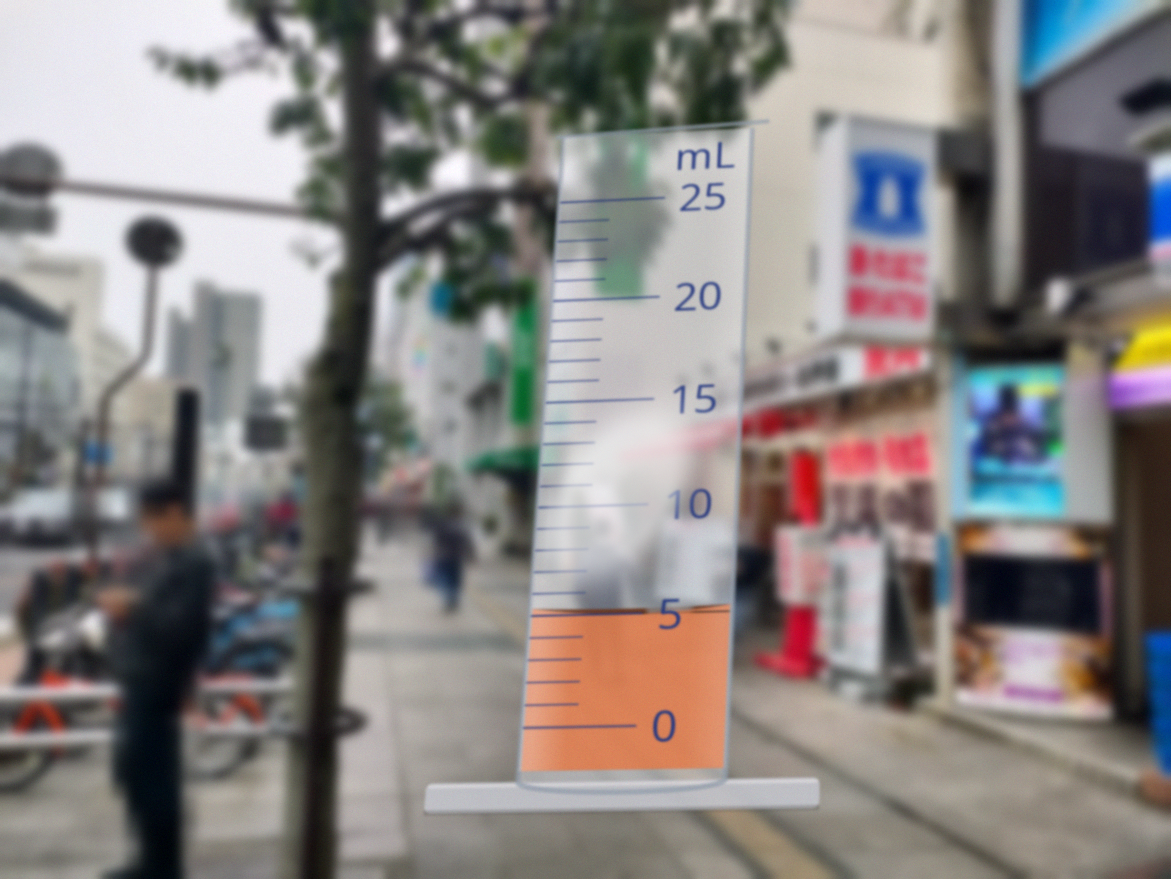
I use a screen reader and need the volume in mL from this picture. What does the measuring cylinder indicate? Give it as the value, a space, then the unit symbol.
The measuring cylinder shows 5 mL
